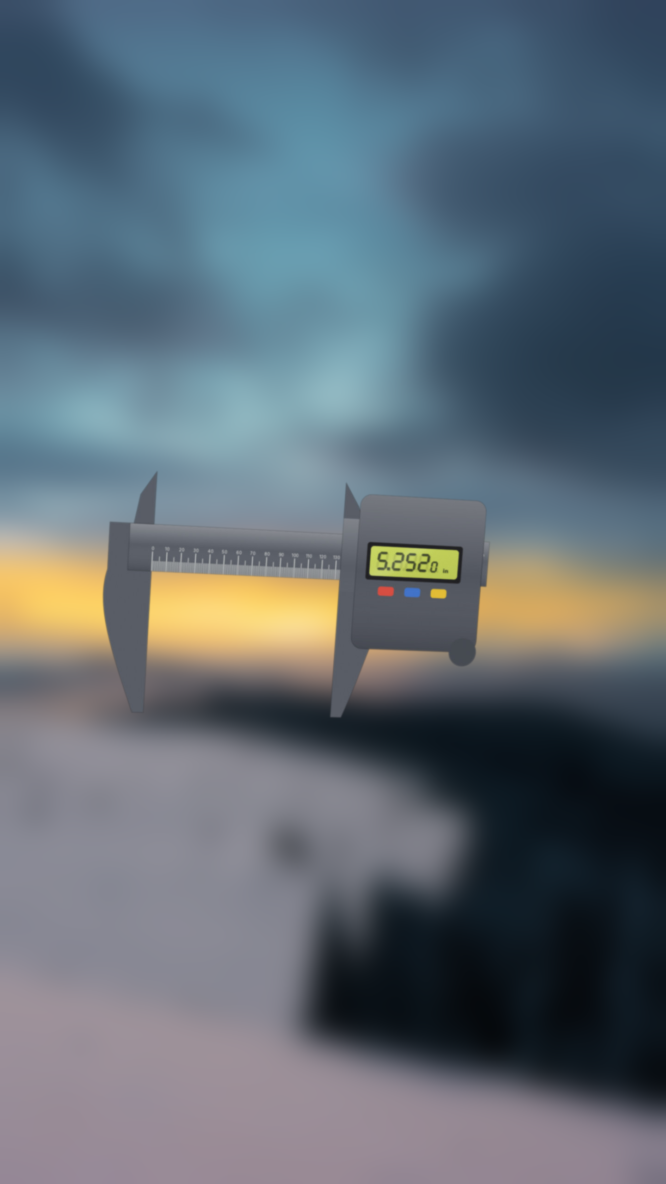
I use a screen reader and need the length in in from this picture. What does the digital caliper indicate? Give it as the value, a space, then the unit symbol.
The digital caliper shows 5.2520 in
